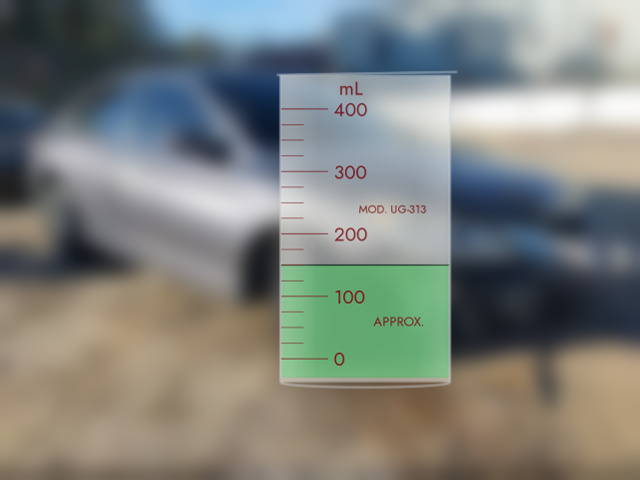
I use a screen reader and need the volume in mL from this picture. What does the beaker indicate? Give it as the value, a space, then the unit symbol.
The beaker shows 150 mL
